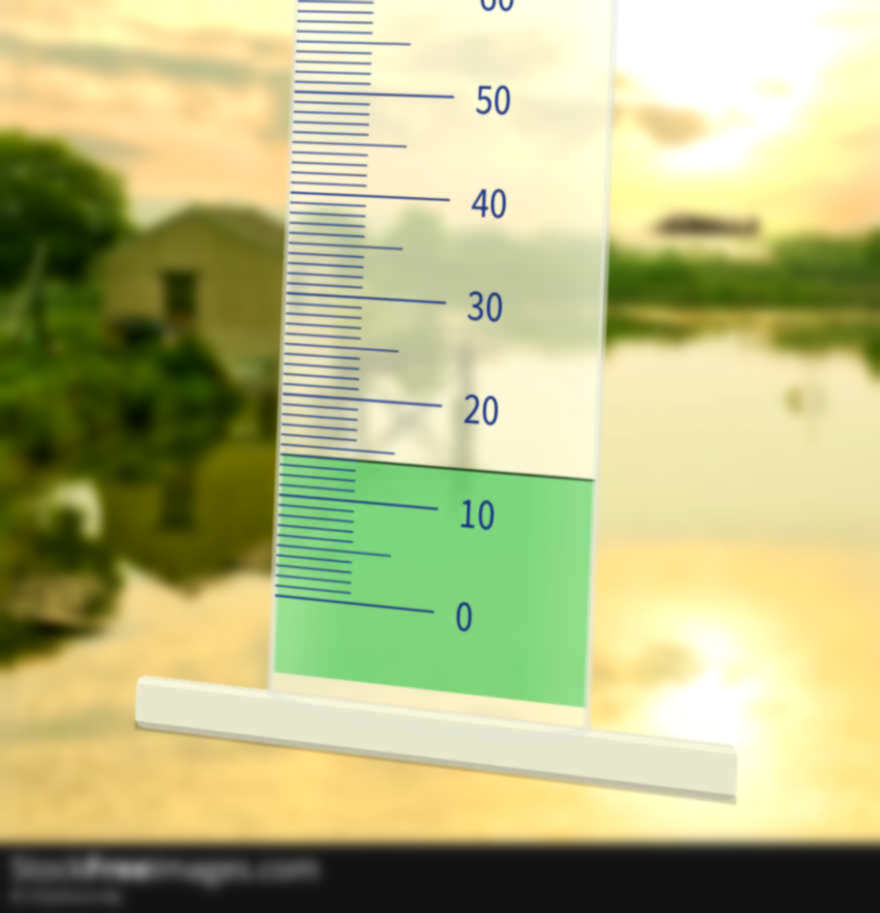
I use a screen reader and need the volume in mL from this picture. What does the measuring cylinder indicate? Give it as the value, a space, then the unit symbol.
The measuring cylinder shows 14 mL
